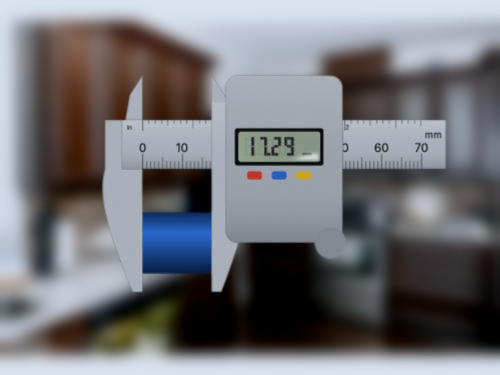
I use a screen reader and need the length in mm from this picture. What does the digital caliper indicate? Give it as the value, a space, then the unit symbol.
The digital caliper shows 17.29 mm
